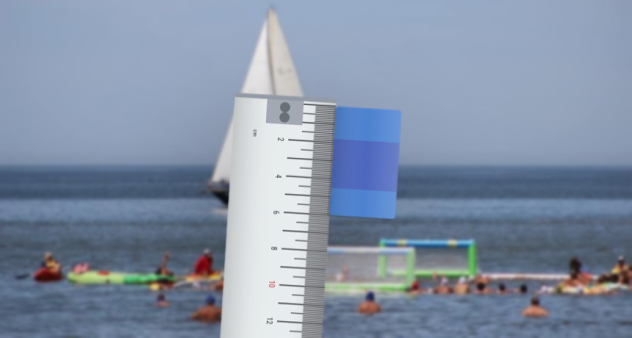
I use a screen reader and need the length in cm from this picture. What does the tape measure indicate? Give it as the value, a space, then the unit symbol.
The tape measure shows 6 cm
